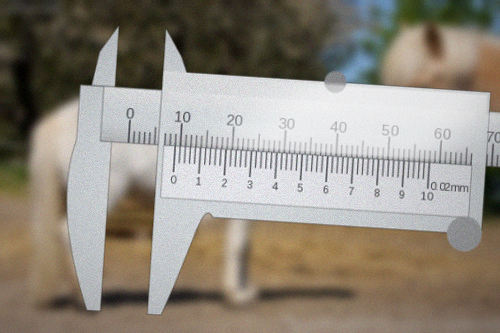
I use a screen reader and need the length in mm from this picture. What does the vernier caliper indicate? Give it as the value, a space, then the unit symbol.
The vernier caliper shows 9.0 mm
